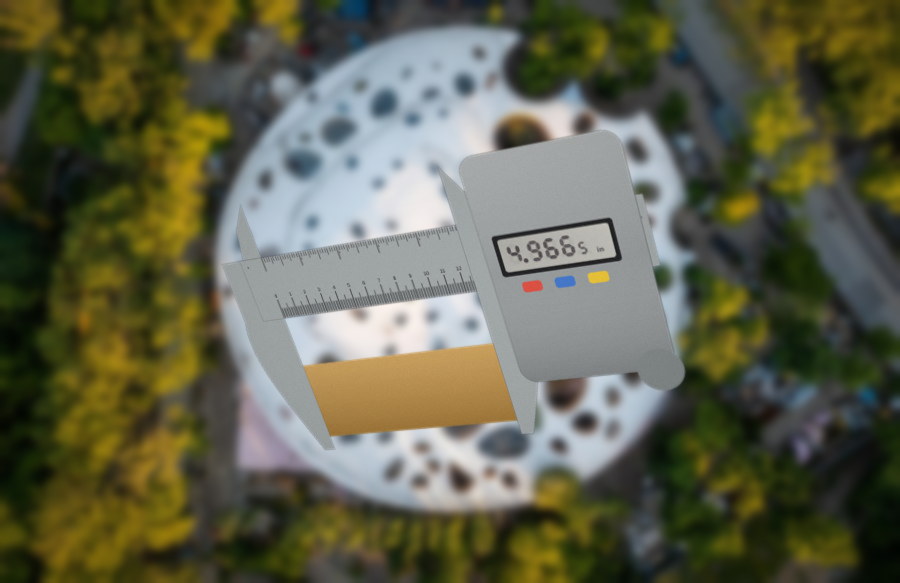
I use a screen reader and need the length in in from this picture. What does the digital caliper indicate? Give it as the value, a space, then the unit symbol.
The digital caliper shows 4.9665 in
